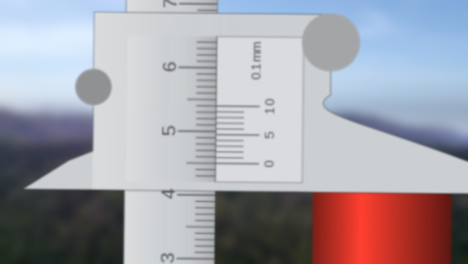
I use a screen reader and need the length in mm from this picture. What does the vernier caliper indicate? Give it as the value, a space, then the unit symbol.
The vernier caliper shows 45.0 mm
